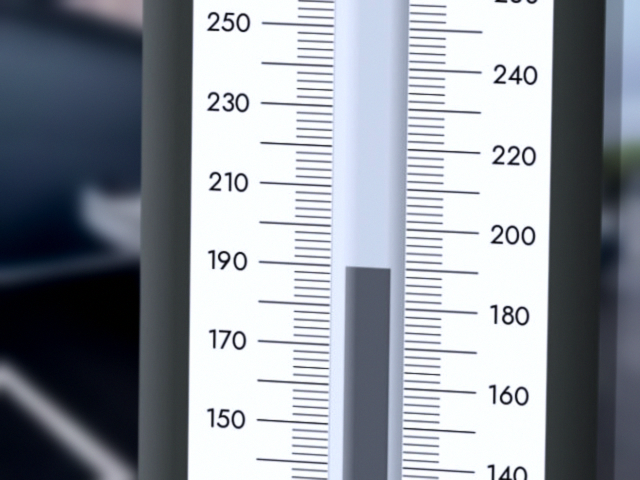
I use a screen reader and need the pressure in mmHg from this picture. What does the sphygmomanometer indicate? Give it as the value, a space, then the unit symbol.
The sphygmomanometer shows 190 mmHg
